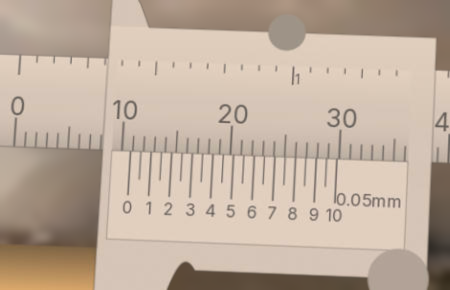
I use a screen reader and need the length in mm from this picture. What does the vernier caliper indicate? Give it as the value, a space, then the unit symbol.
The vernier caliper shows 10.8 mm
